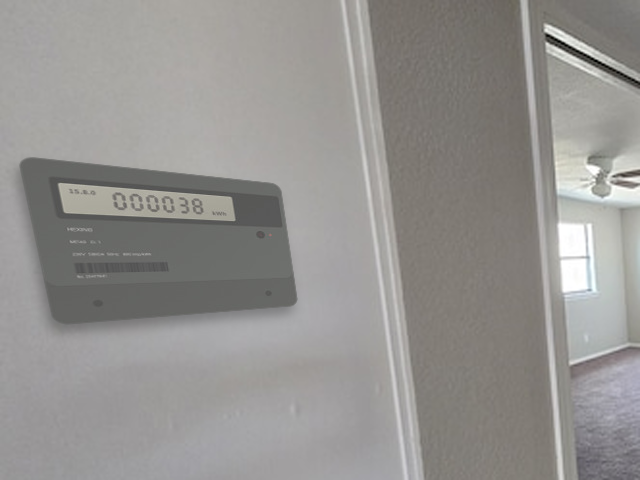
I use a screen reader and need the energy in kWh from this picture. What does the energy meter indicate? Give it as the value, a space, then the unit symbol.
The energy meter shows 38 kWh
